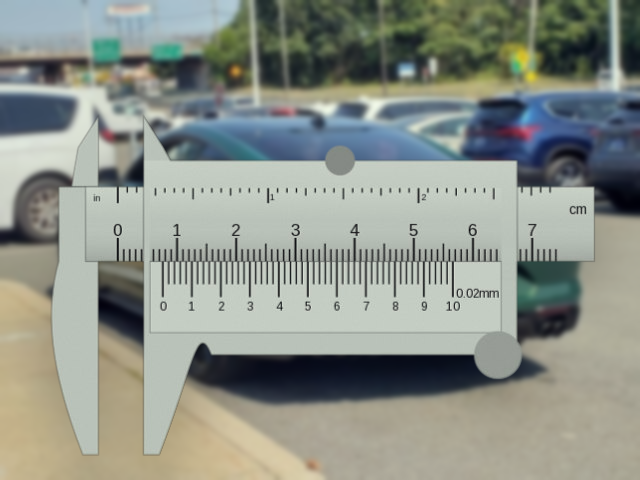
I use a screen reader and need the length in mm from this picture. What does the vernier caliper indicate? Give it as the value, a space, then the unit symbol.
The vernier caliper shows 7.6 mm
